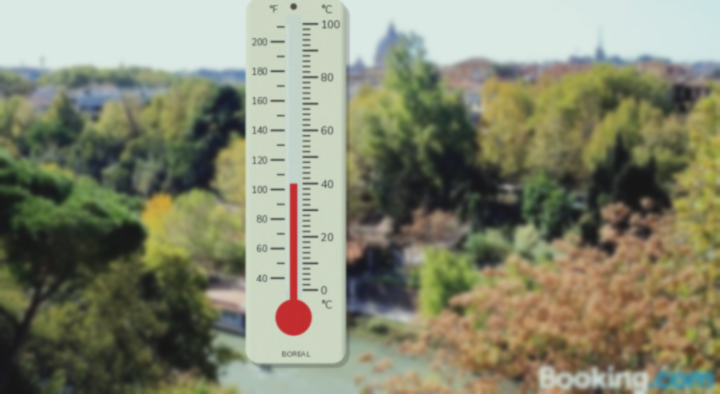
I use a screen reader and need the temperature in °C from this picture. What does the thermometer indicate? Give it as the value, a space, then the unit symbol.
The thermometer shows 40 °C
